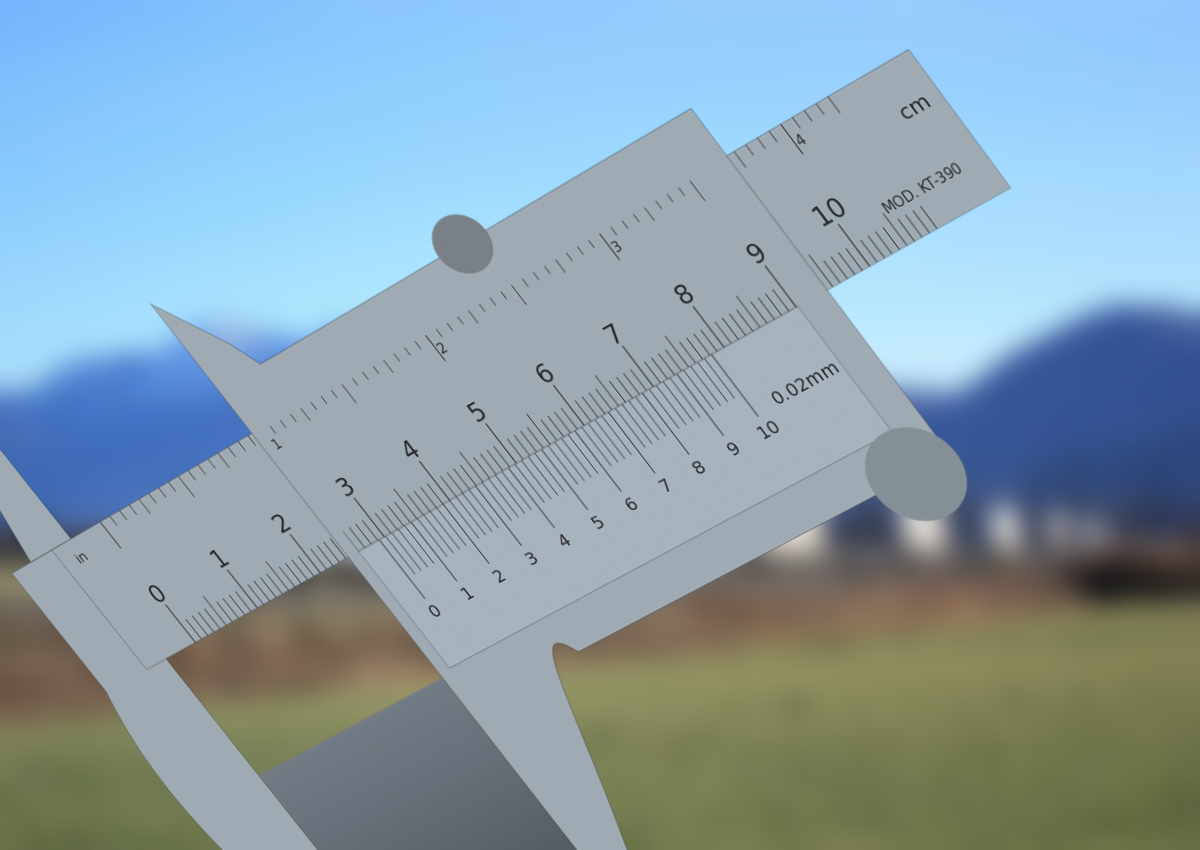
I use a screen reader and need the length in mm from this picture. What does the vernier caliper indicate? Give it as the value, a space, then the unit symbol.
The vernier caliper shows 29.2 mm
